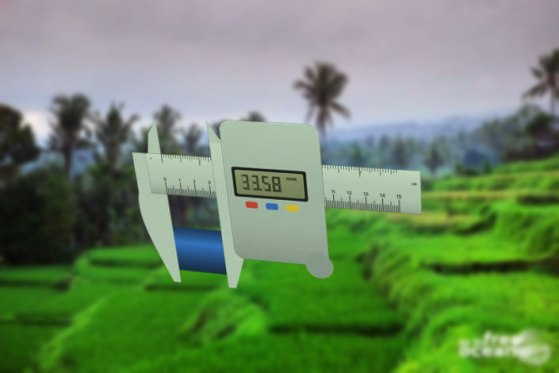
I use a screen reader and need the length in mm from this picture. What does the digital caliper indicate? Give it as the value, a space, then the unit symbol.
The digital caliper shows 33.58 mm
